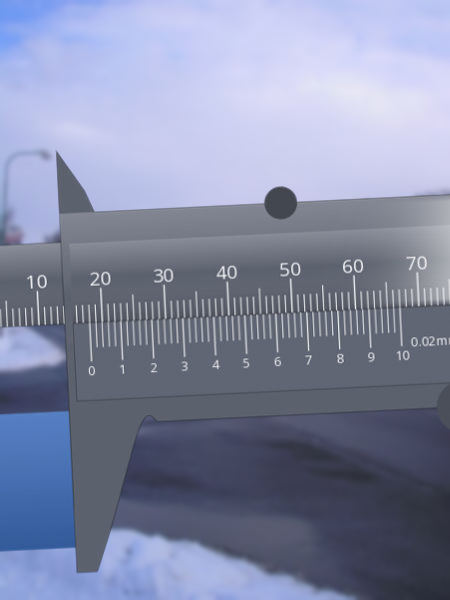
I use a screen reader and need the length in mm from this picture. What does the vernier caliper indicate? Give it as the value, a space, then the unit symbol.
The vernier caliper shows 18.0 mm
